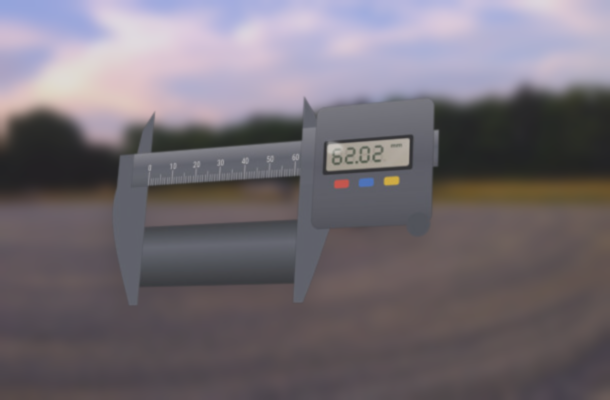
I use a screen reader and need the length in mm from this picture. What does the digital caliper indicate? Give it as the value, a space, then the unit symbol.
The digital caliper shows 62.02 mm
